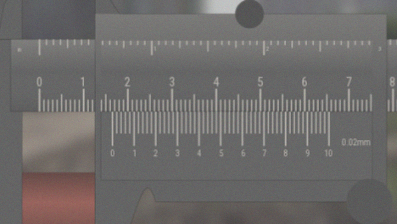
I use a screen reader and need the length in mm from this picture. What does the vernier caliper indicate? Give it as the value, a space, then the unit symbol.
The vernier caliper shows 16.5 mm
